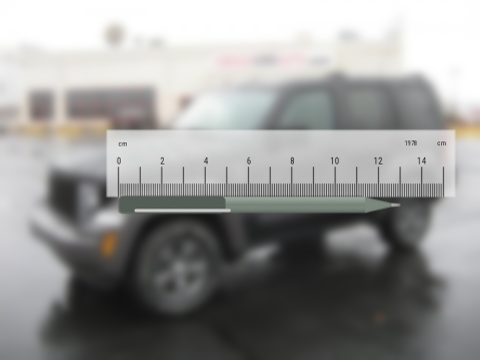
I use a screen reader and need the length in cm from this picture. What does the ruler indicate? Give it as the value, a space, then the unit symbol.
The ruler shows 13 cm
